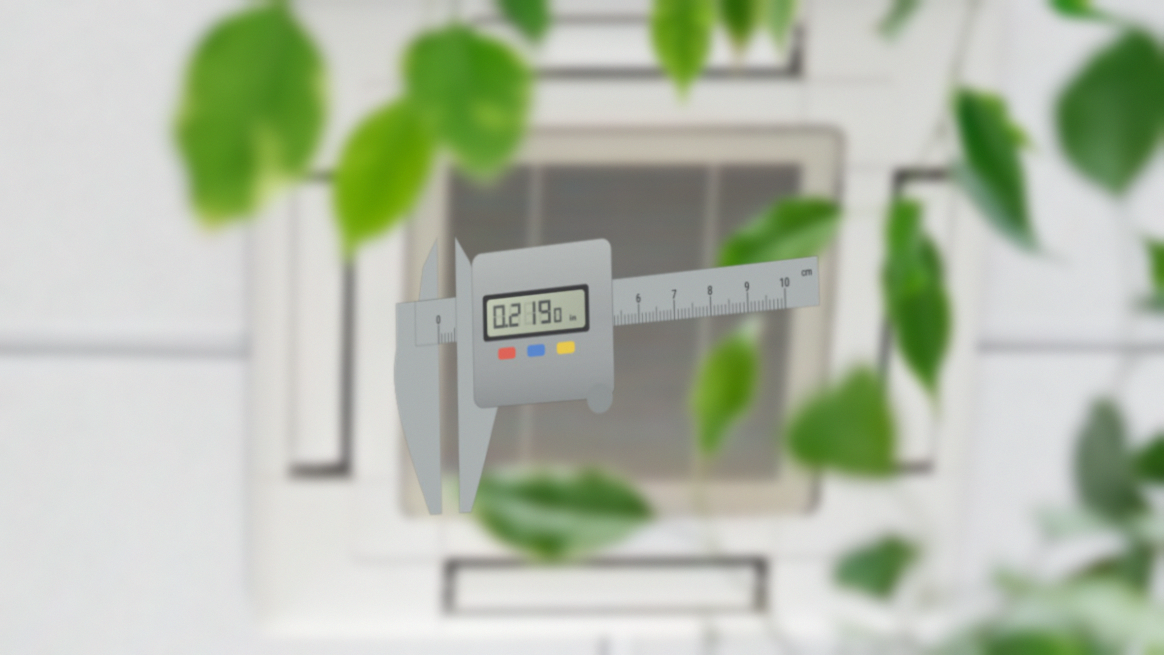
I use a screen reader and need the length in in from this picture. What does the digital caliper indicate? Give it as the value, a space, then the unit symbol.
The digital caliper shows 0.2190 in
